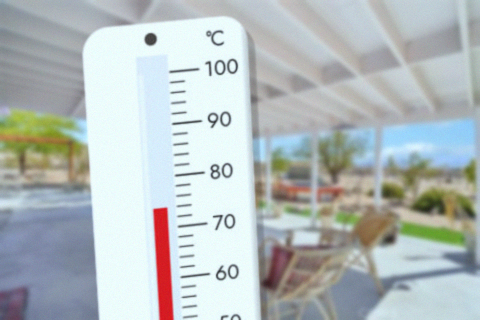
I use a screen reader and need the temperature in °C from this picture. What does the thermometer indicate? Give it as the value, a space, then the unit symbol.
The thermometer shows 74 °C
